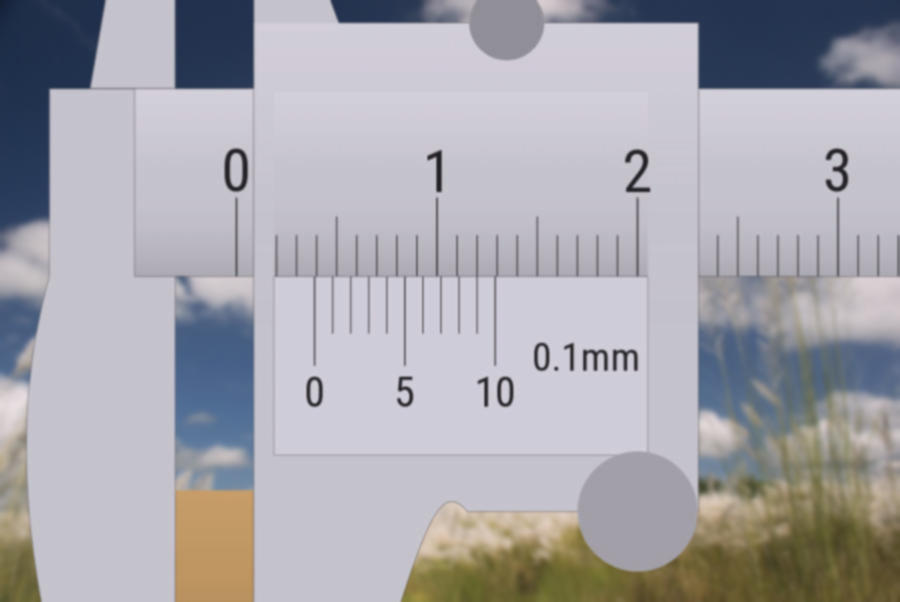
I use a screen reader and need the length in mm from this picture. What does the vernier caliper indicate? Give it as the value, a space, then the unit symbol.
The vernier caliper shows 3.9 mm
